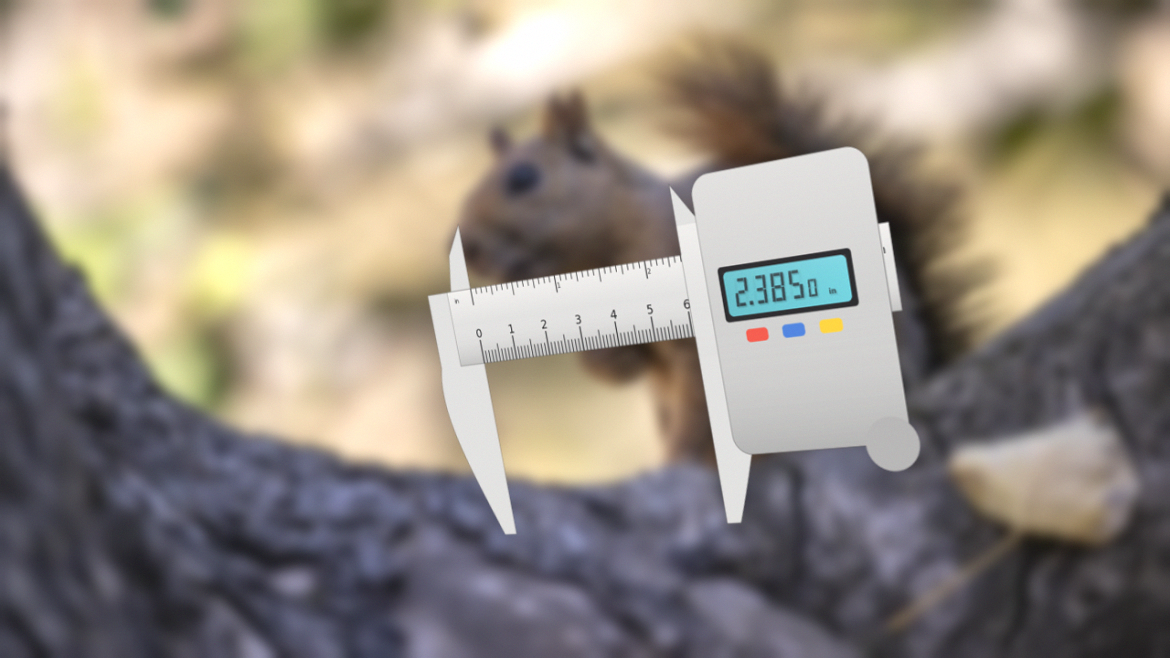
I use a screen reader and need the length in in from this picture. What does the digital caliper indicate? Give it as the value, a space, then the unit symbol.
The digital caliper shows 2.3850 in
